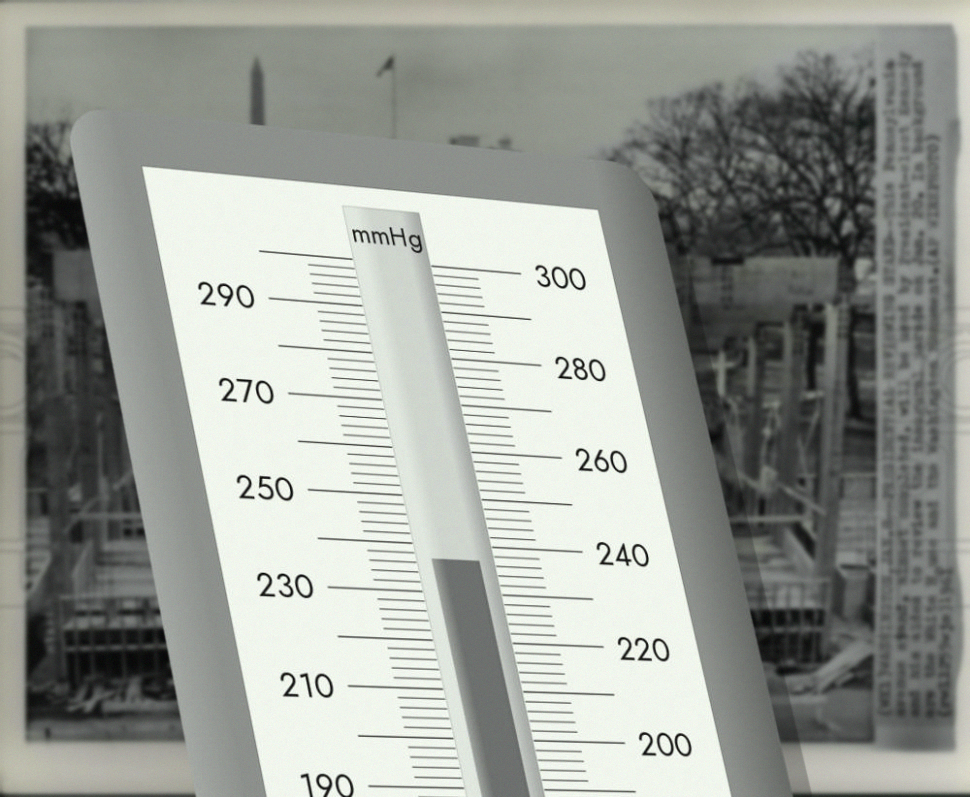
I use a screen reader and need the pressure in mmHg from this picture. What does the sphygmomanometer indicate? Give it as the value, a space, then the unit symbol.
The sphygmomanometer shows 237 mmHg
